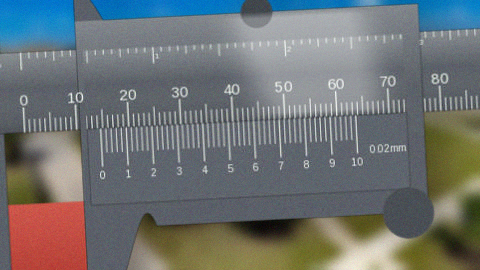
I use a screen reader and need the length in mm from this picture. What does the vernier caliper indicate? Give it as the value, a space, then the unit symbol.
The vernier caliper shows 14.6 mm
